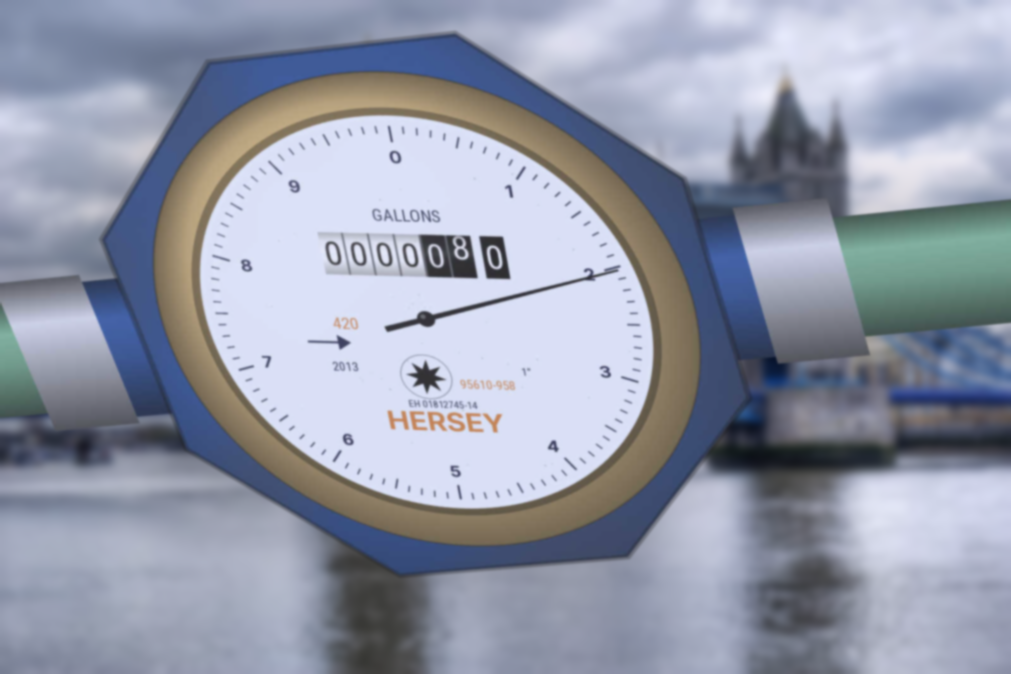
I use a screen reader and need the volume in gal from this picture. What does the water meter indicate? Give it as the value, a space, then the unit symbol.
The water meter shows 82.0 gal
